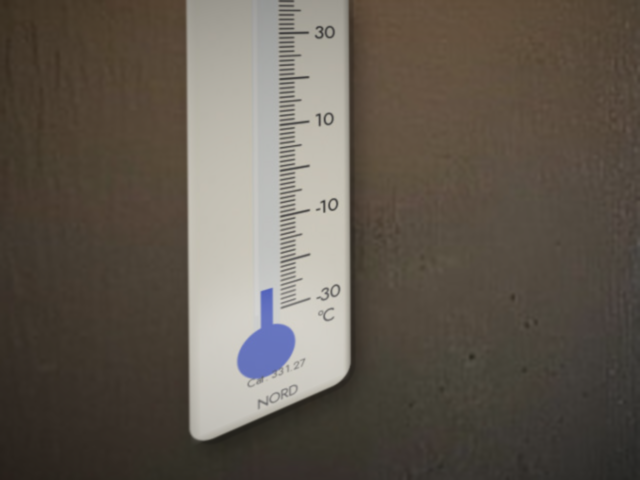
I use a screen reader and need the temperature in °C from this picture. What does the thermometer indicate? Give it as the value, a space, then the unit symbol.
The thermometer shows -25 °C
